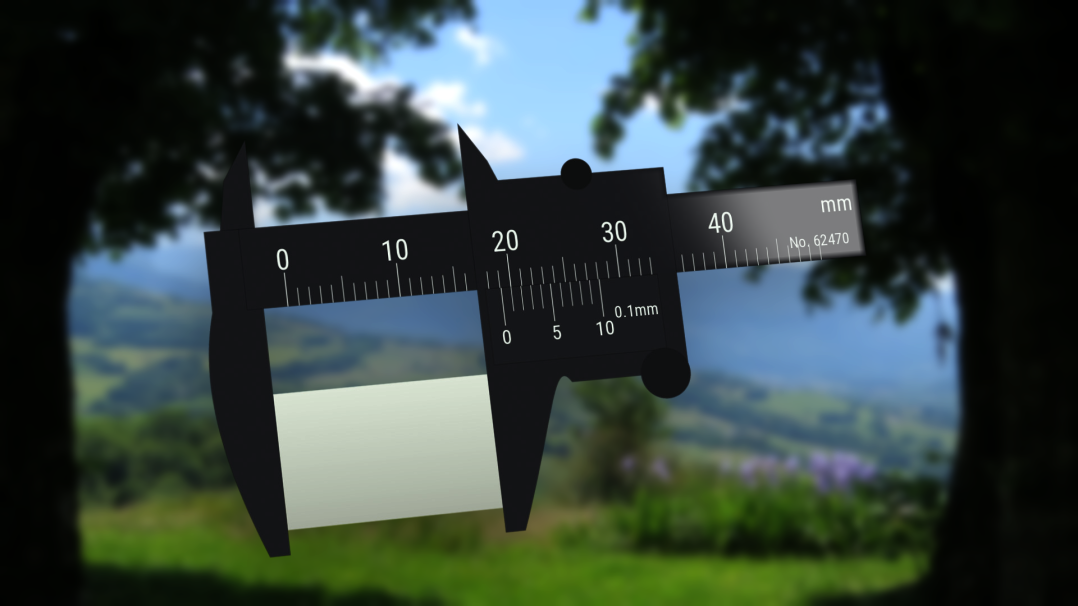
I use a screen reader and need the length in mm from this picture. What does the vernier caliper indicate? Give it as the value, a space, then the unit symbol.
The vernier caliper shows 19.1 mm
